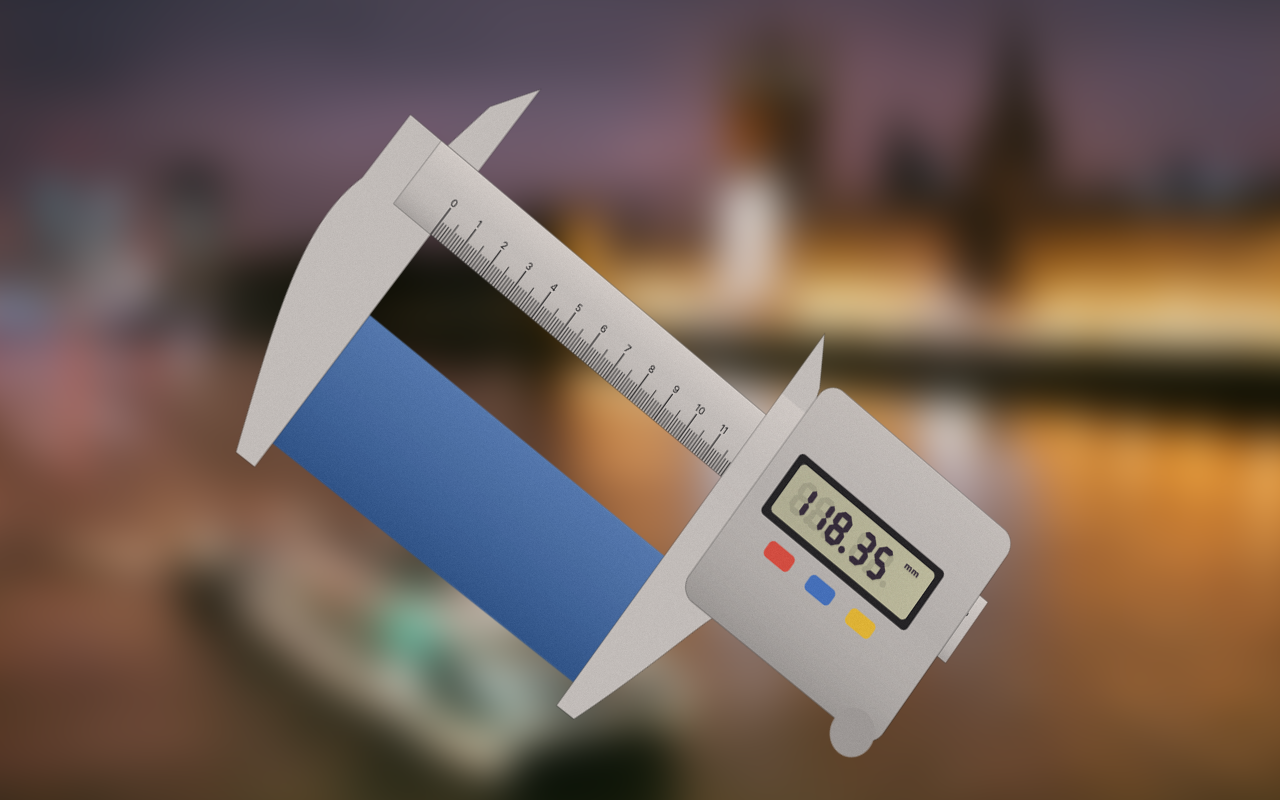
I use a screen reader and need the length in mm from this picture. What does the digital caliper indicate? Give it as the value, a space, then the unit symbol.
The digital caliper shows 118.35 mm
